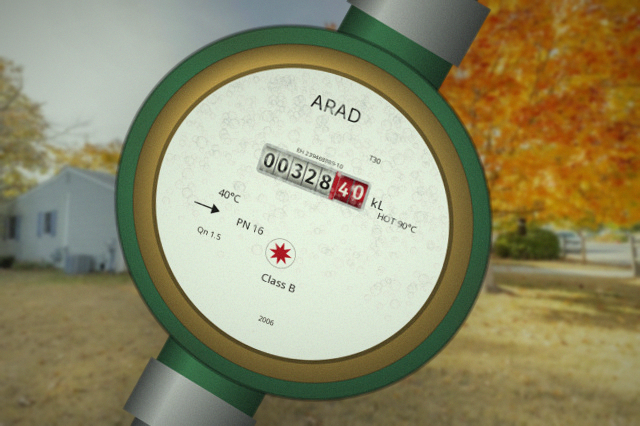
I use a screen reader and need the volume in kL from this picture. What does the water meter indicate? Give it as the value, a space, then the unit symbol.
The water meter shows 328.40 kL
